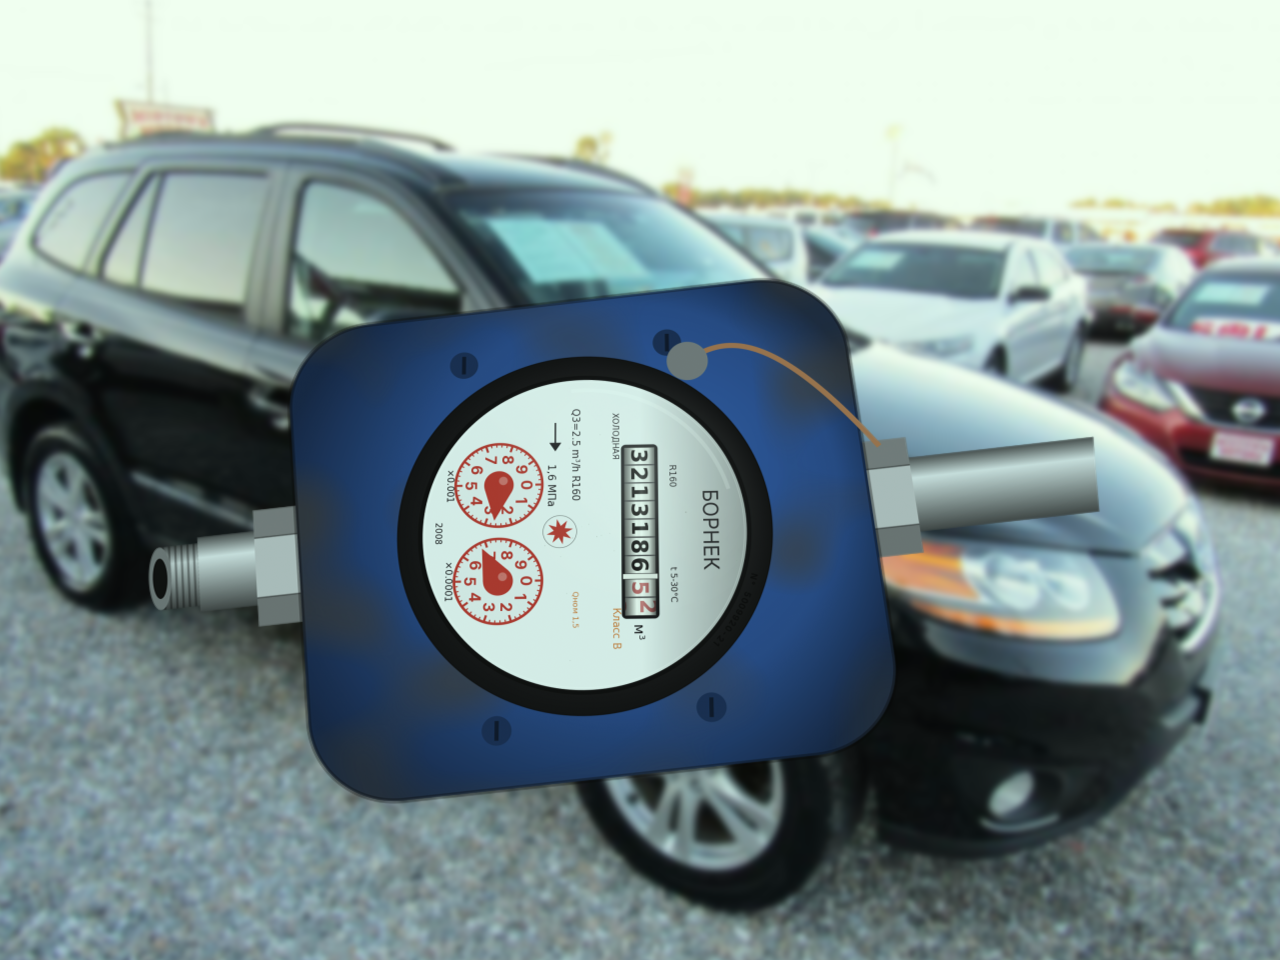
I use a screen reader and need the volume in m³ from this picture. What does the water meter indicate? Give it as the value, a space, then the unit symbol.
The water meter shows 3213186.5226 m³
